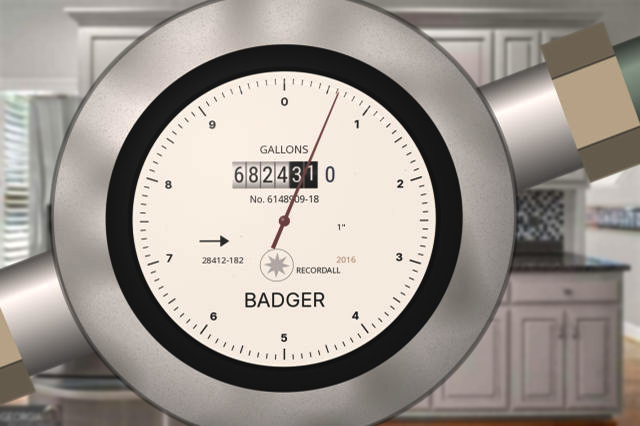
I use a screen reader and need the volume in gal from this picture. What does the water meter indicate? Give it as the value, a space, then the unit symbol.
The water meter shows 6824310.6 gal
